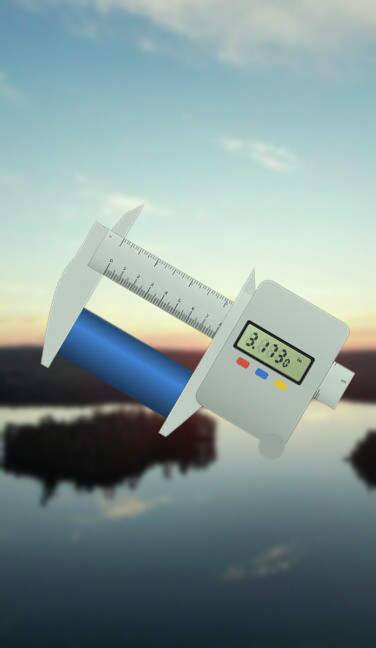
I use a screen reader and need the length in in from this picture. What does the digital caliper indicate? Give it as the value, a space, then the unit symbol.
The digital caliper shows 3.1730 in
